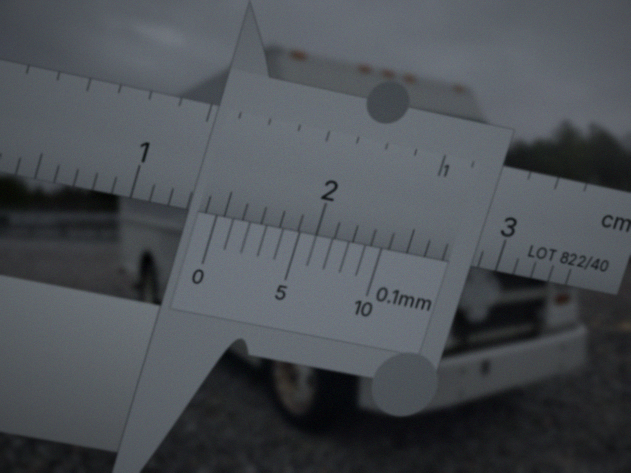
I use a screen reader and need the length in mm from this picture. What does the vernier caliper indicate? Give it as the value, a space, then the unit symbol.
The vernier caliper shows 14.6 mm
